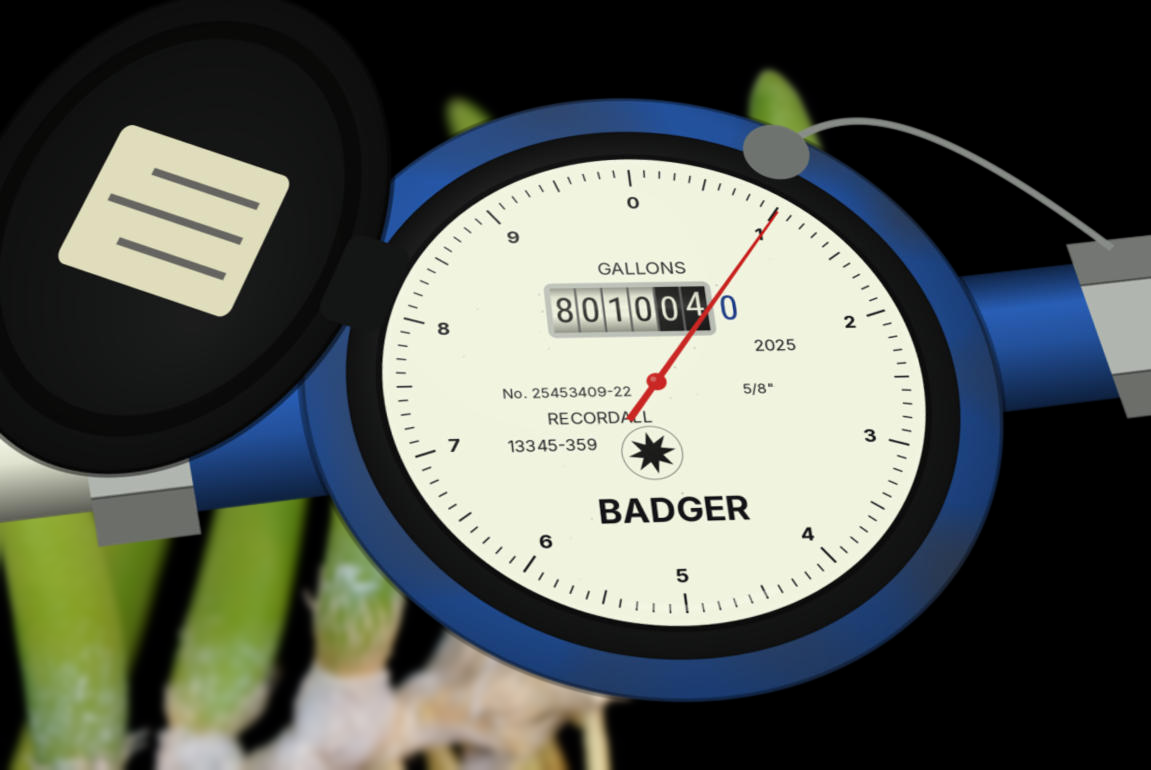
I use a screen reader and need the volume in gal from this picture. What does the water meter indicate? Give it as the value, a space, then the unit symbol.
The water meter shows 8010041.0 gal
